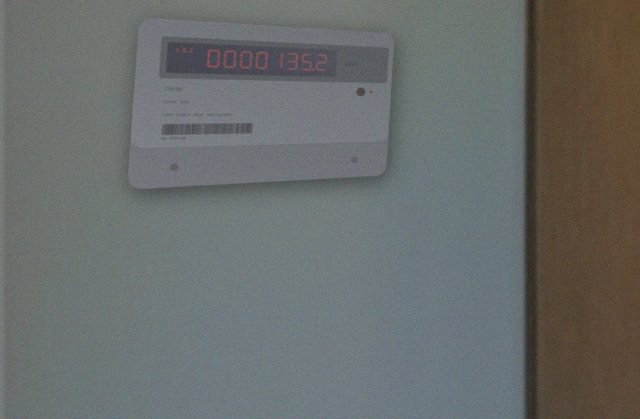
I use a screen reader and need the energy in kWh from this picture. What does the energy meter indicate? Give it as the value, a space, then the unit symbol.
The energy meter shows 135.2 kWh
